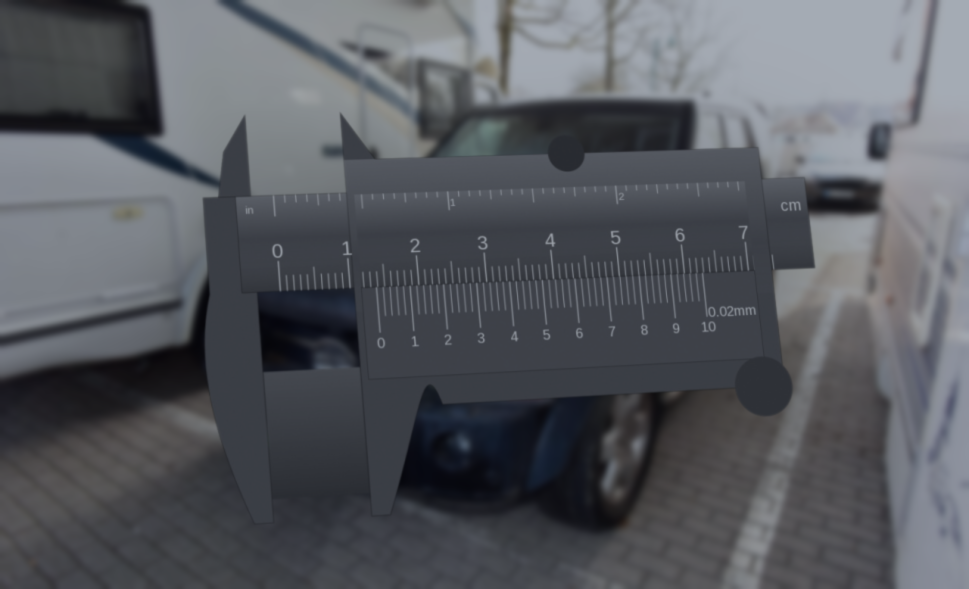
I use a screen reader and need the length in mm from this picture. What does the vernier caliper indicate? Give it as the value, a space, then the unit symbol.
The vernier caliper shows 13.8 mm
